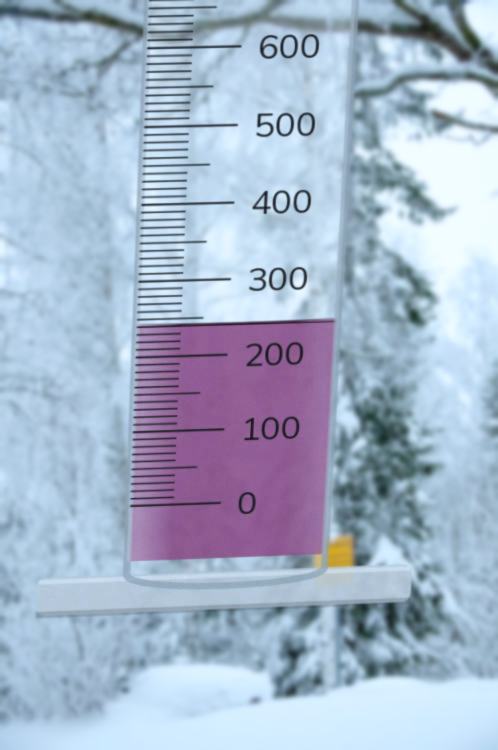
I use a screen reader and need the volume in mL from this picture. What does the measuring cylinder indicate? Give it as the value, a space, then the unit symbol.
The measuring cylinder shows 240 mL
